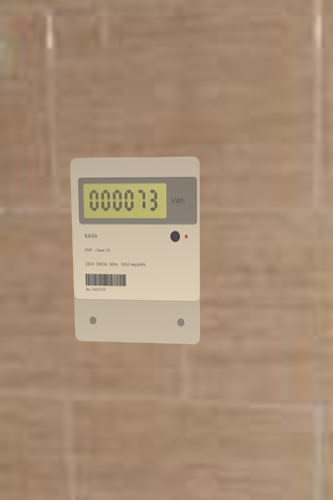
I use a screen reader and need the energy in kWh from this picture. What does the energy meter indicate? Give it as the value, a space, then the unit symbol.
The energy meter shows 73 kWh
